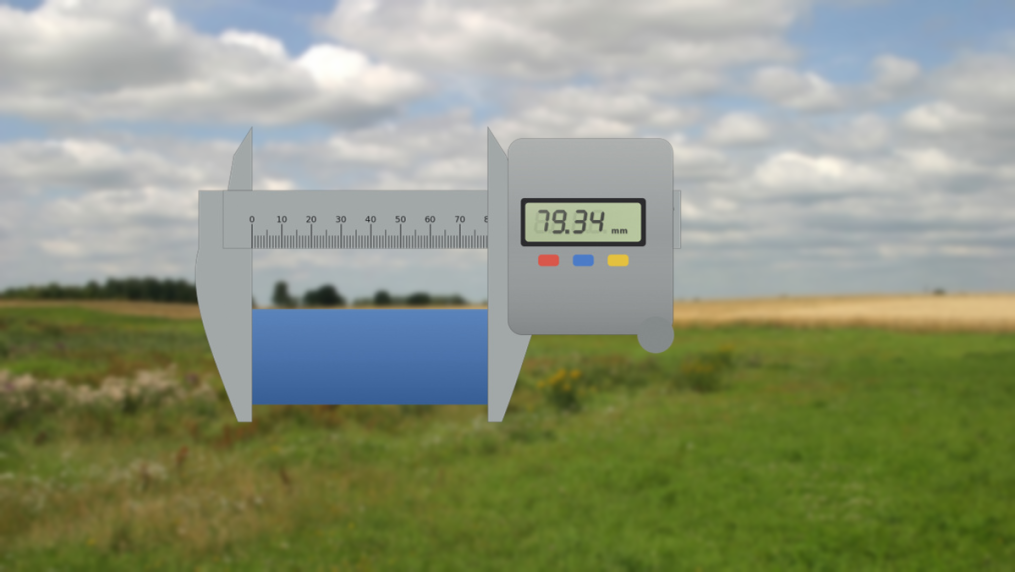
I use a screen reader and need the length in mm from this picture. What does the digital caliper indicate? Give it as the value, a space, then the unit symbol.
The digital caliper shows 79.34 mm
